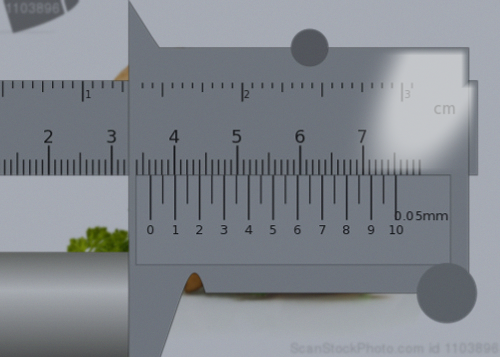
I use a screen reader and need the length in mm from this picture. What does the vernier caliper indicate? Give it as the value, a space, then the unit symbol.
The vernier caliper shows 36.2 mm
